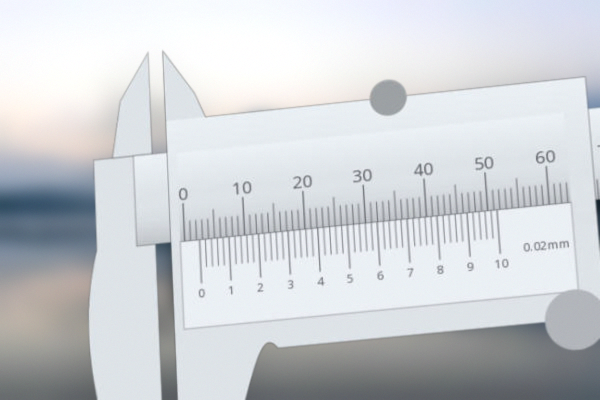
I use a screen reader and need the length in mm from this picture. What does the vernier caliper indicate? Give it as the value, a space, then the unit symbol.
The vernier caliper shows 2.5 mm
